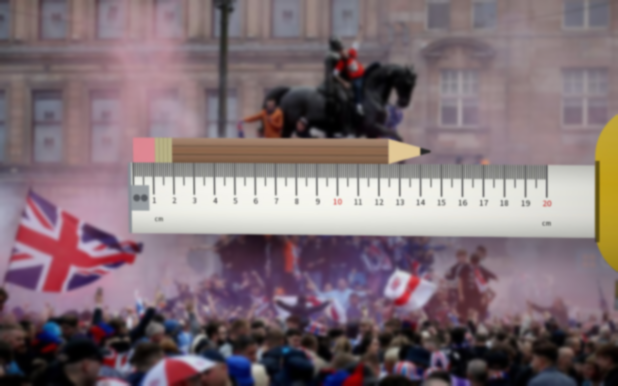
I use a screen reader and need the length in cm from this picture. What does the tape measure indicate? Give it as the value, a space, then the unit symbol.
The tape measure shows 14.5 cm
